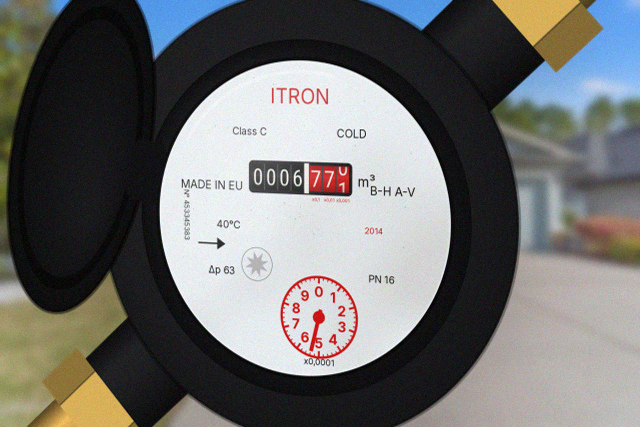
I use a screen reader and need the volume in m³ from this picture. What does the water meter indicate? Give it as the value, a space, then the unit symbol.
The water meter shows 6.7705 m³
